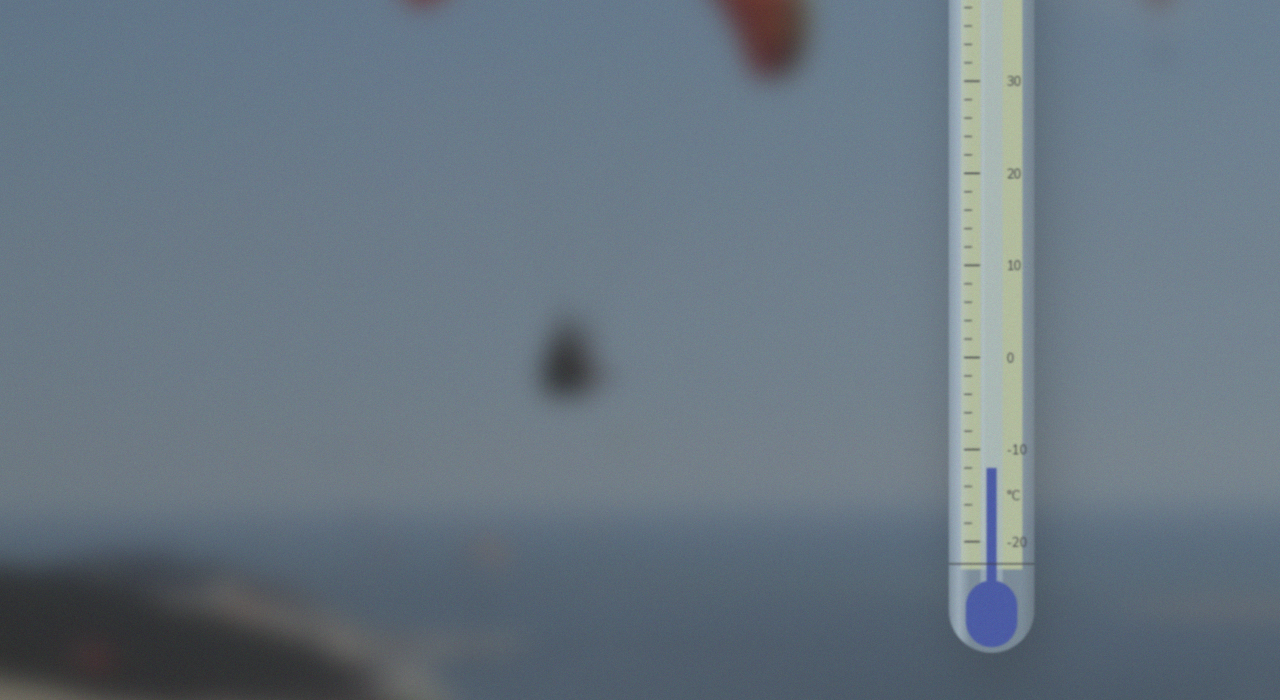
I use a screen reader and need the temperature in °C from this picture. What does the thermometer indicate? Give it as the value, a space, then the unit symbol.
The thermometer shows -12 °C
